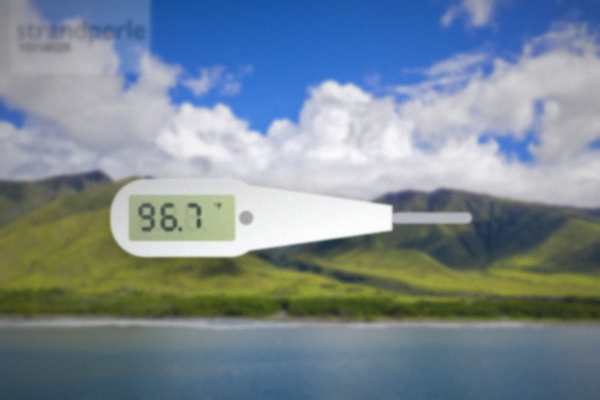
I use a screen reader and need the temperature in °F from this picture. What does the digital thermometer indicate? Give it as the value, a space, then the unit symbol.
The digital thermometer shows 96.7 °F
